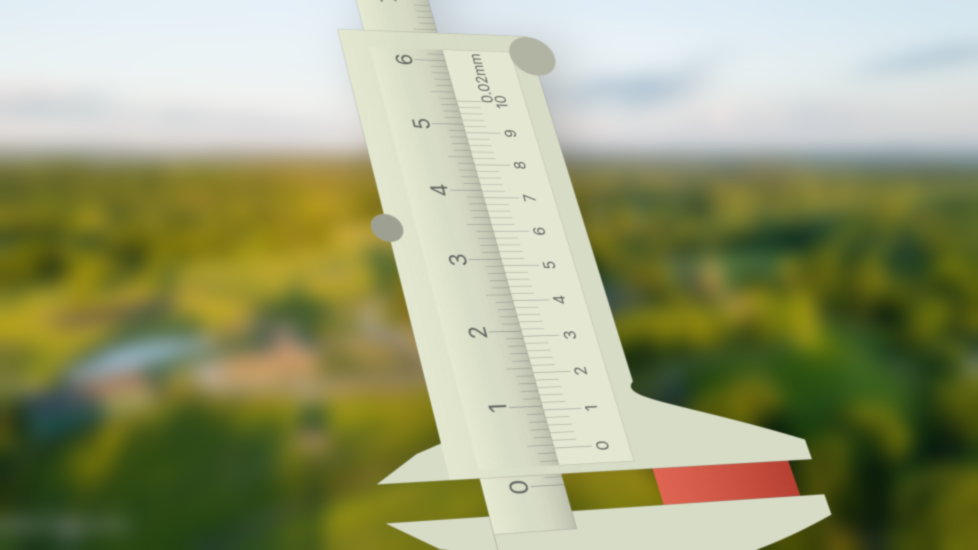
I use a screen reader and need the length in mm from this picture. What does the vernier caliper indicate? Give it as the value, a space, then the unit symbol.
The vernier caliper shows 4.6 mm
